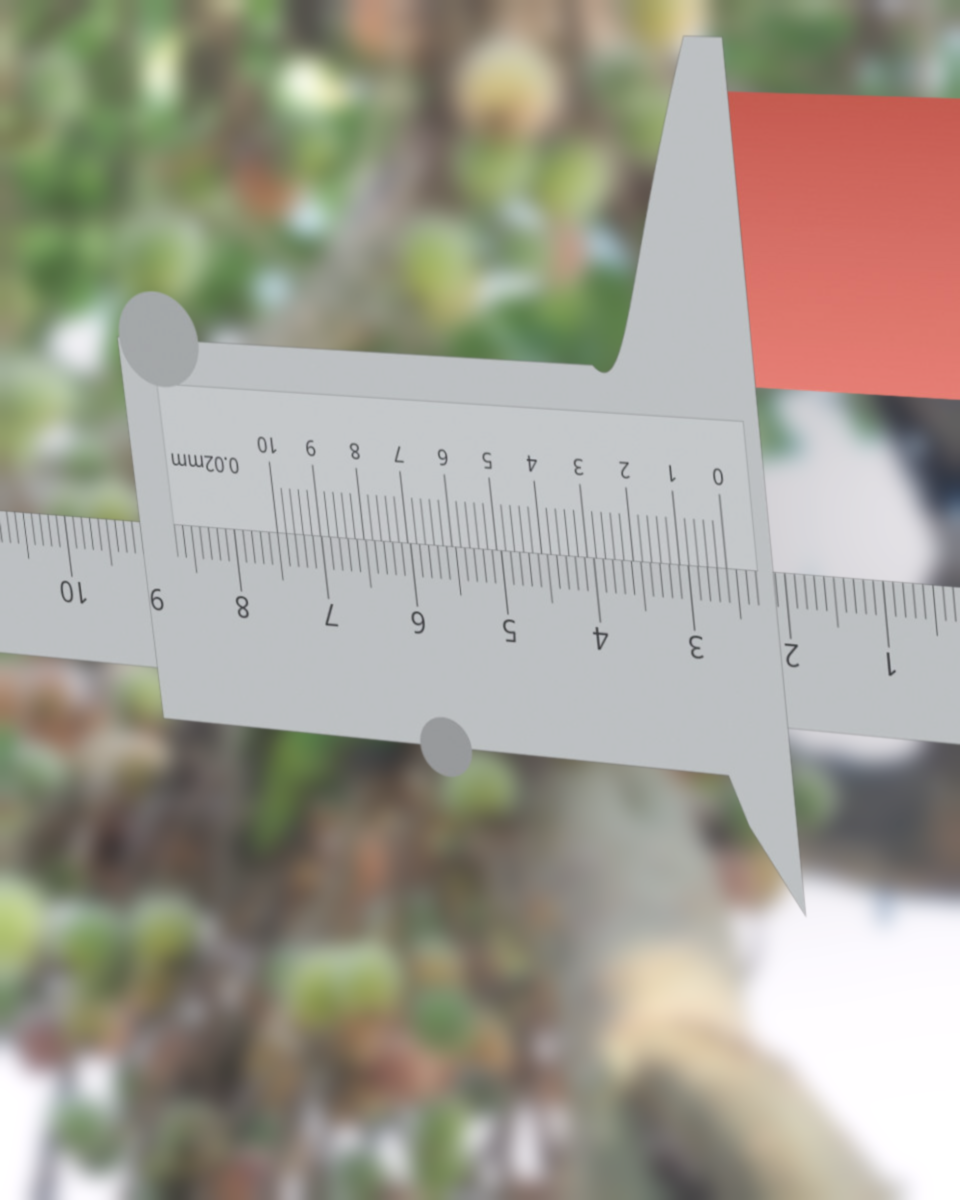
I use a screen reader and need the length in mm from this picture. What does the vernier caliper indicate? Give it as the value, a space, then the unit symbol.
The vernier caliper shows 26.0 mm
